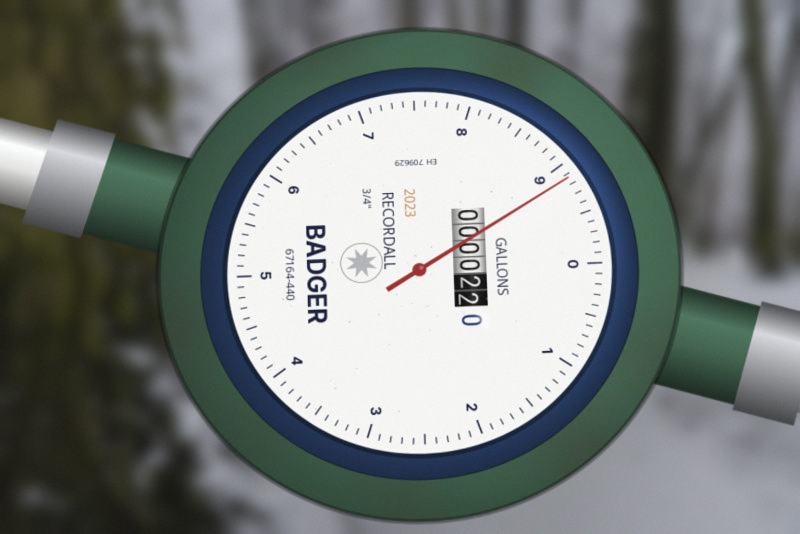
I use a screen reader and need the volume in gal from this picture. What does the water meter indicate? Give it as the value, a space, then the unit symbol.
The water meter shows 219.1 gal
